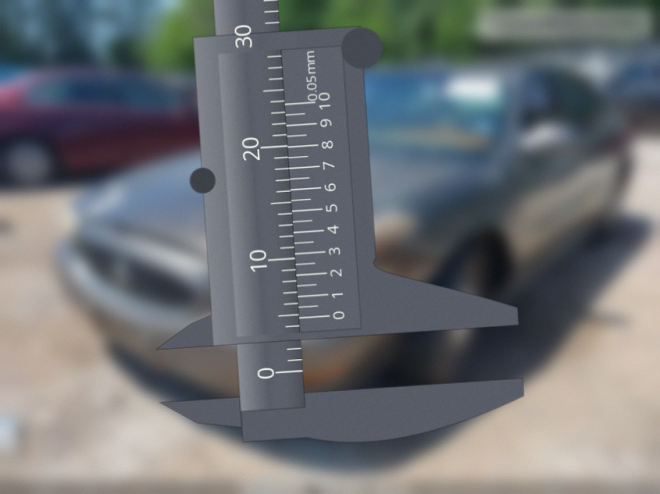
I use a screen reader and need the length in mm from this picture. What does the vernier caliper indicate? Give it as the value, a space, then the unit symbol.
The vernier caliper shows 4.7 mm
